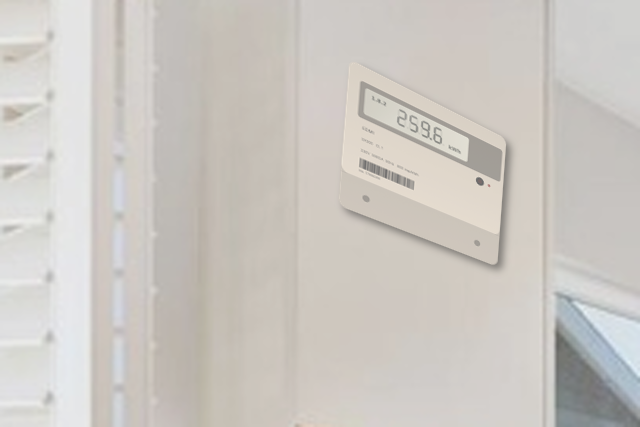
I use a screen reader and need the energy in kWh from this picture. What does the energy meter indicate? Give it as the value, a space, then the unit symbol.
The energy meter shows 259.6 kWh
